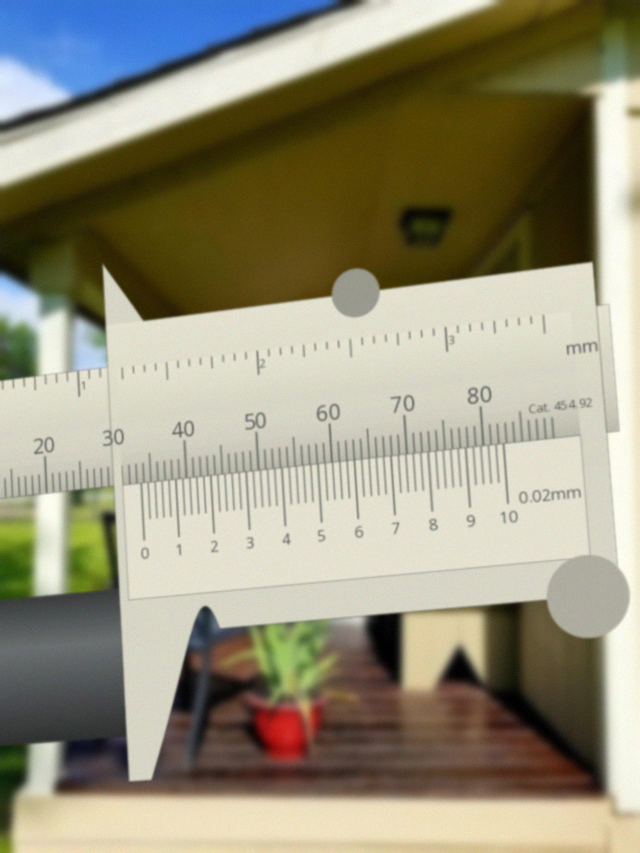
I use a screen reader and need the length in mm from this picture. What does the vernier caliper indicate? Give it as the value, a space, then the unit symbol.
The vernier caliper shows 33.6 mm
